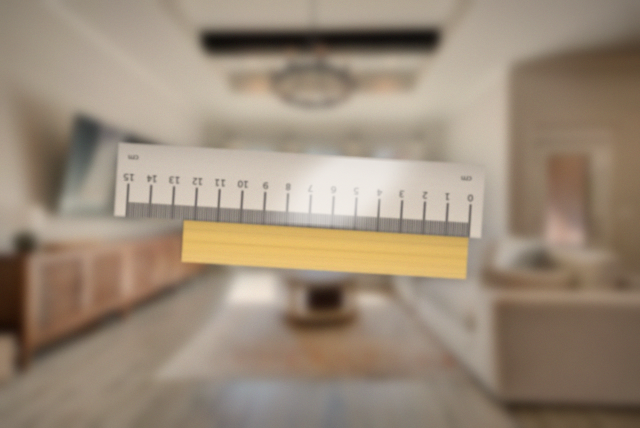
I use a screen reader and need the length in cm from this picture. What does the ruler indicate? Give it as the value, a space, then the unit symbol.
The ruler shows 12.5 cm
